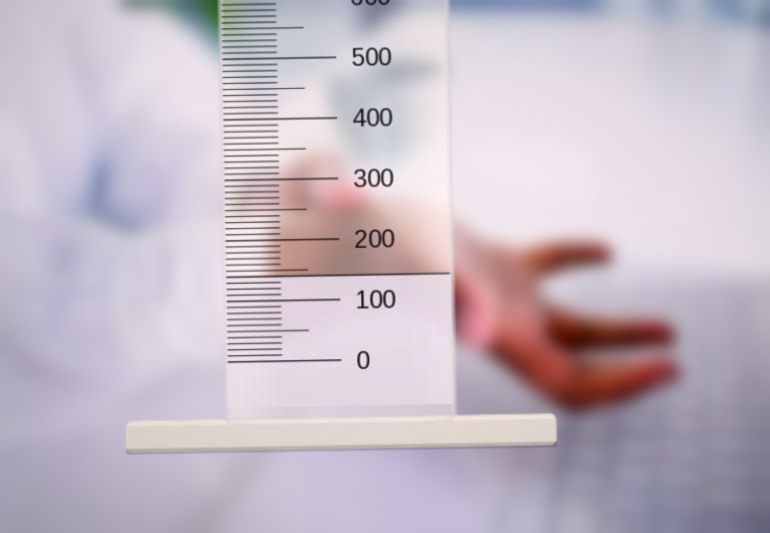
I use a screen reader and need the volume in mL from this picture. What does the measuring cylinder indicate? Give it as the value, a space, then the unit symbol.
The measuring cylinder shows 140 mL
